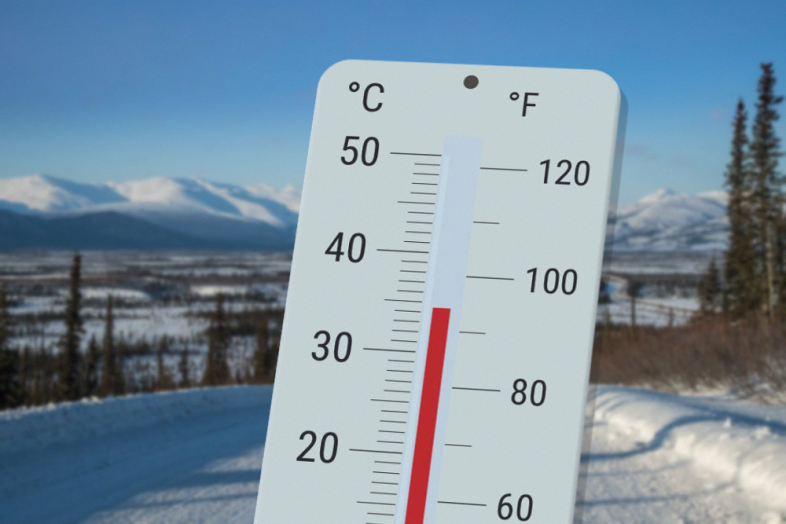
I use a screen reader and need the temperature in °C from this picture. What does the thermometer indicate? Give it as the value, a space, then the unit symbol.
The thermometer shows 34.5 °C
